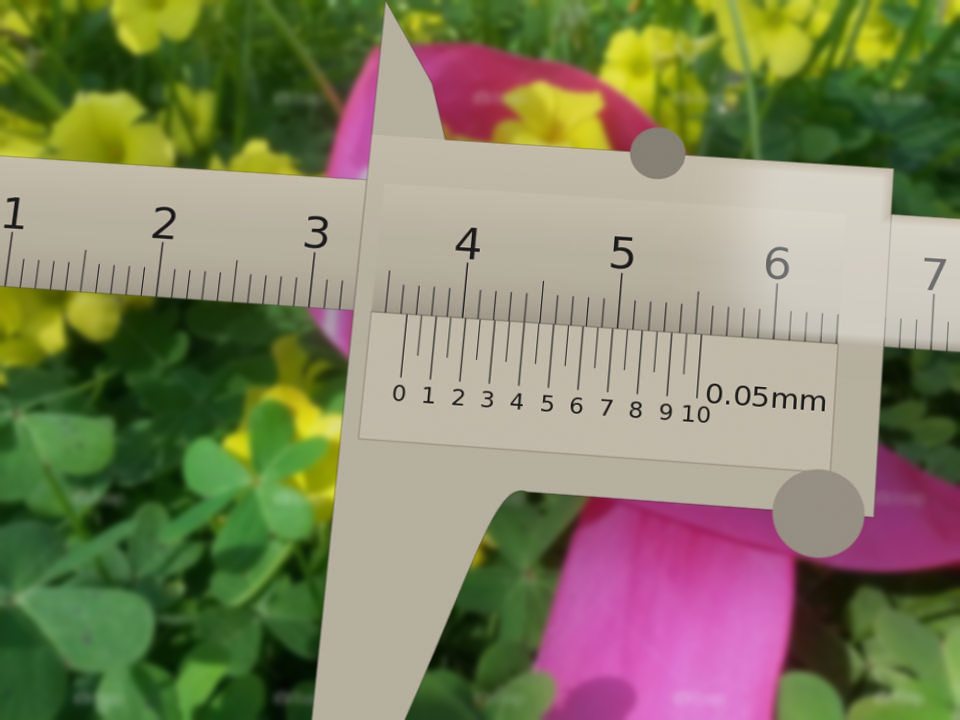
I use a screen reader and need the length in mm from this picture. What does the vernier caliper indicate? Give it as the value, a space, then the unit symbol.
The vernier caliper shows 36.4 mm
